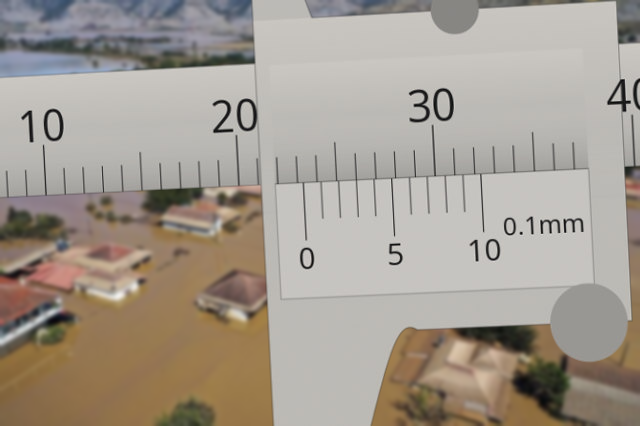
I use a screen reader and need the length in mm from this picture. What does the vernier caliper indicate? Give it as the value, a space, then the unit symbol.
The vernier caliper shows 23.3 mm
